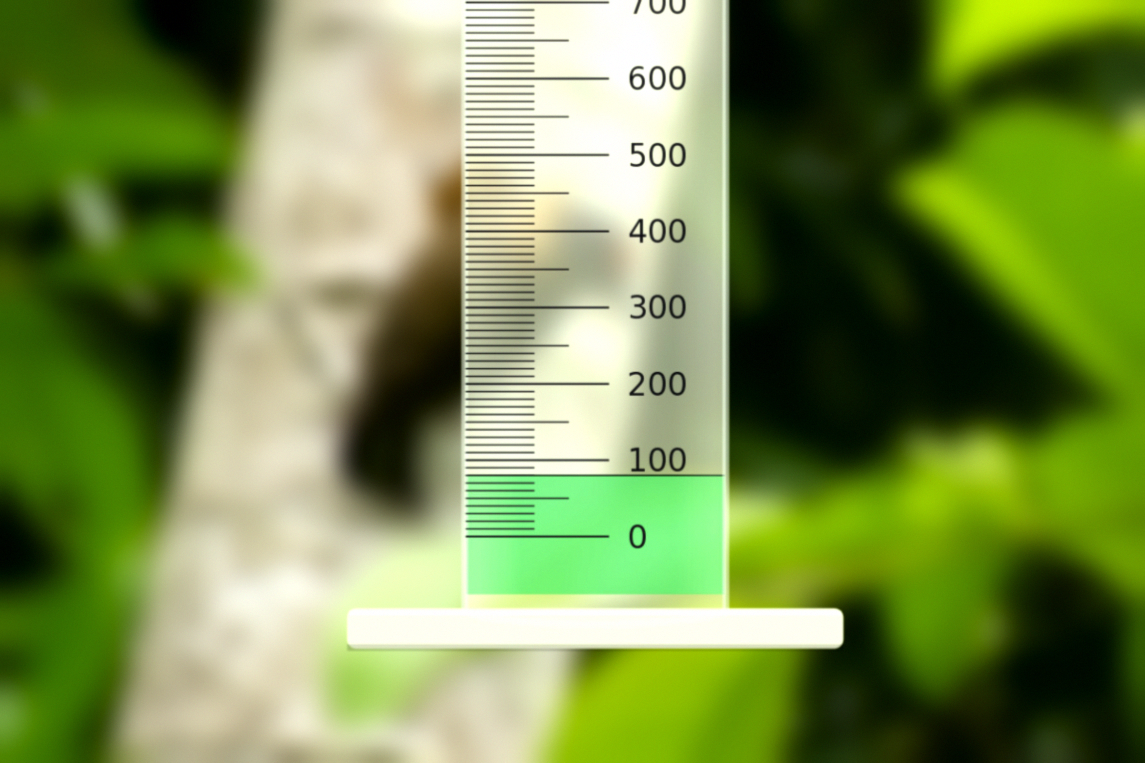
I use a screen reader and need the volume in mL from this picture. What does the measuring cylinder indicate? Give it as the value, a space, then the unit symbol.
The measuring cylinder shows 80 mL
